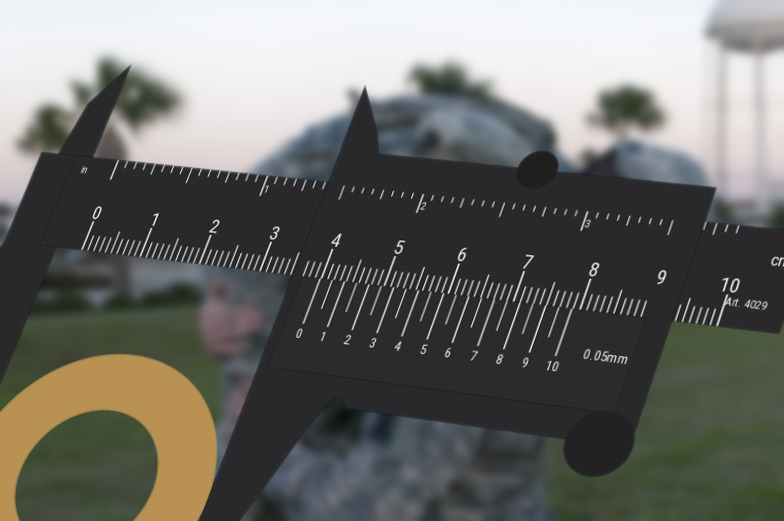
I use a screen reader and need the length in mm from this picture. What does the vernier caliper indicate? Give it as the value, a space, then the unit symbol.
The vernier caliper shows 39.8 mm
